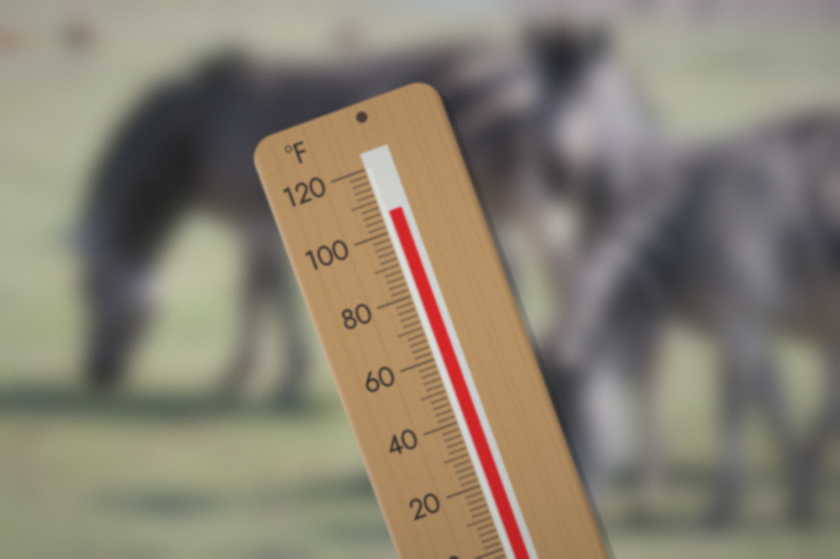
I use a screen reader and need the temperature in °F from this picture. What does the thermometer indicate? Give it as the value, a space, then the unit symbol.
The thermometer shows 106 °F
